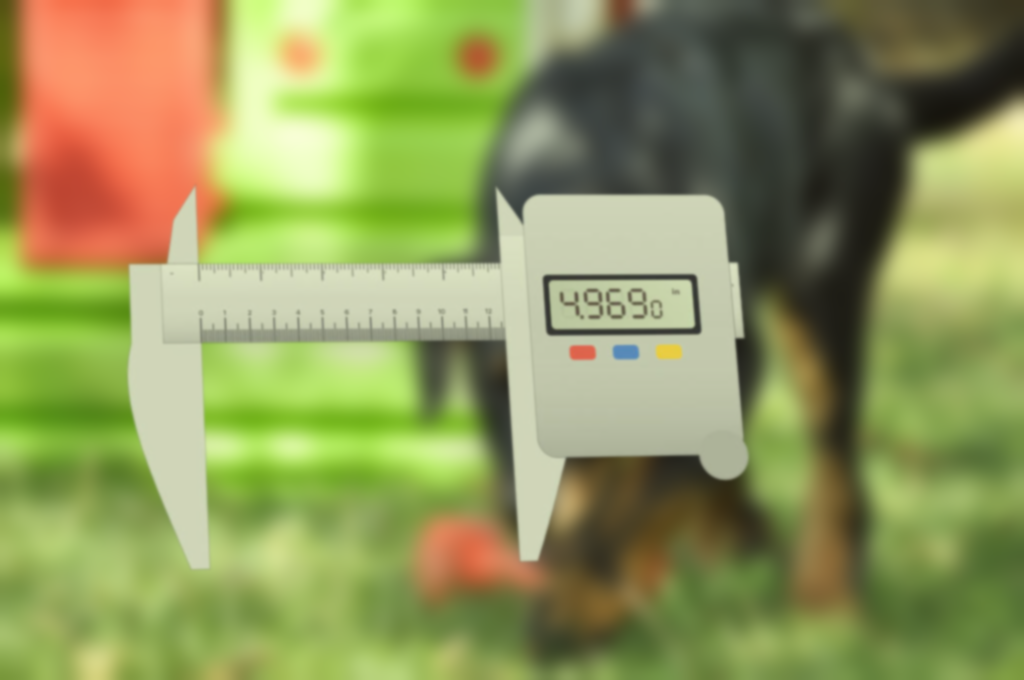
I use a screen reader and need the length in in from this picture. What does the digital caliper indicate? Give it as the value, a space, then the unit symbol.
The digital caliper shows 4.9690 in
